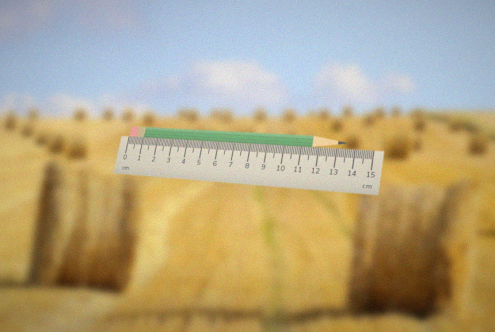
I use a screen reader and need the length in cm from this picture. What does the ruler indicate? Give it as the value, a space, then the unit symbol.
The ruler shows 13.5 cm
